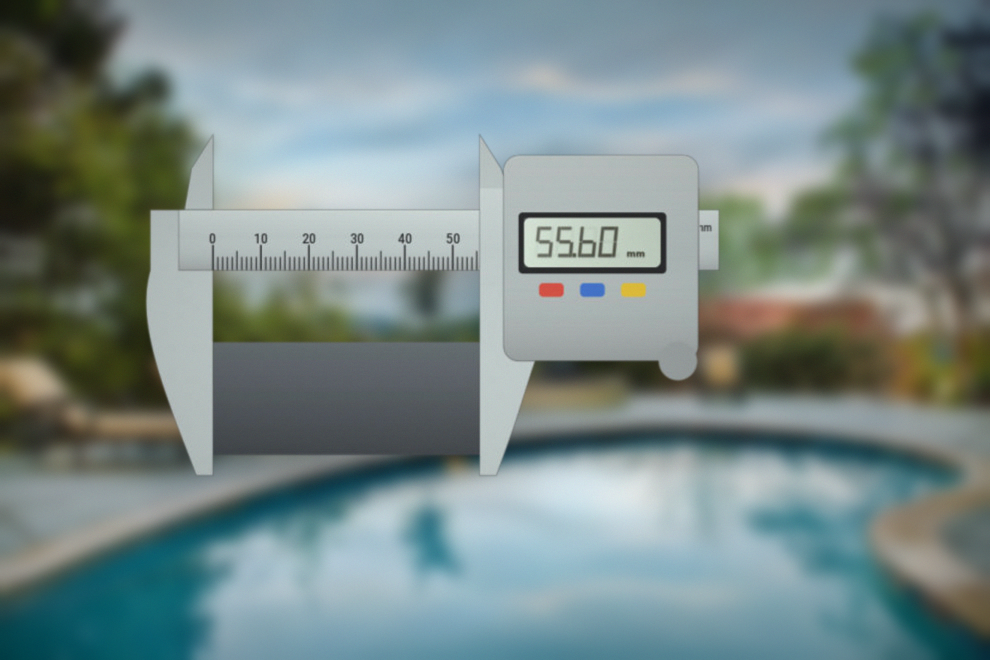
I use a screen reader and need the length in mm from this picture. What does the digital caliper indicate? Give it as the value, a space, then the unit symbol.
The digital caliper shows 55.60 mm
